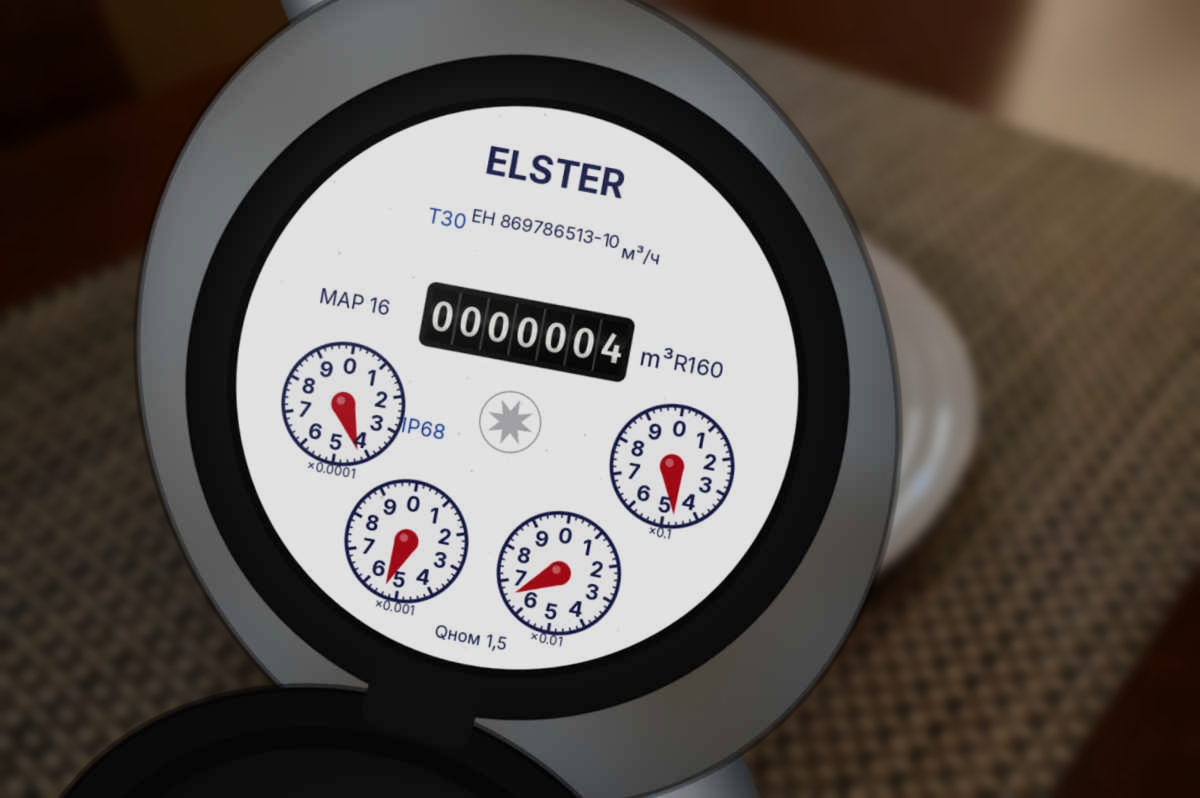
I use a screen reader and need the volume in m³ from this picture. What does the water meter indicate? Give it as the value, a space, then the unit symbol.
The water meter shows 4.4654 m³
